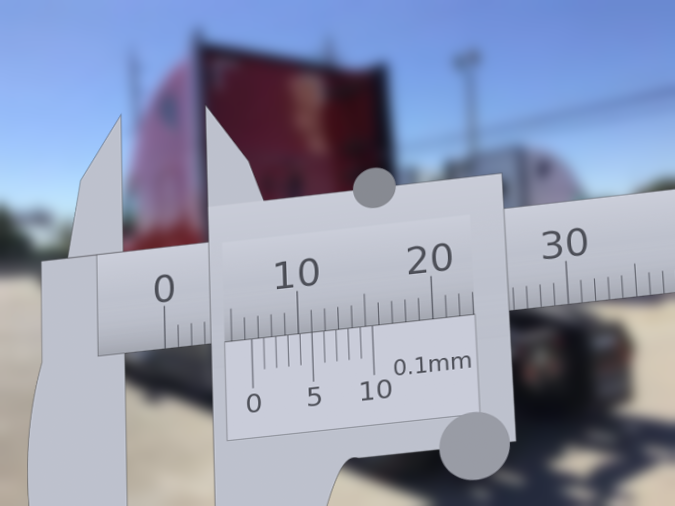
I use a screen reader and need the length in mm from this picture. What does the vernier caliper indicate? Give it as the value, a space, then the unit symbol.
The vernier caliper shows 6.5 mm
